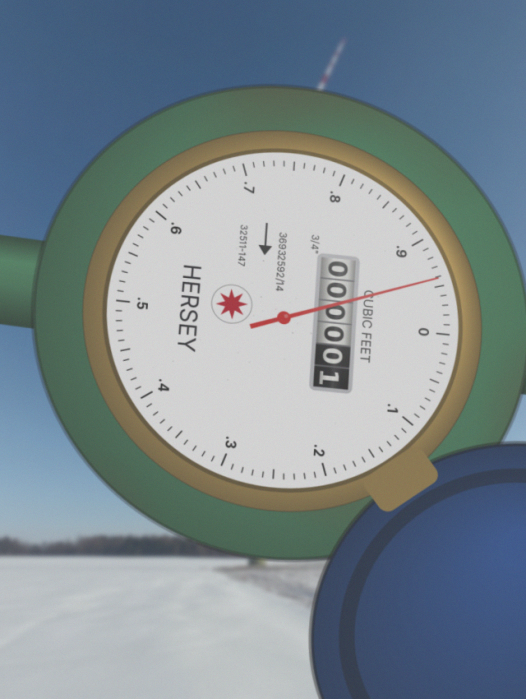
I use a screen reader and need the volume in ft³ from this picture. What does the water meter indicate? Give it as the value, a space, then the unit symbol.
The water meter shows 0.94 ft³
